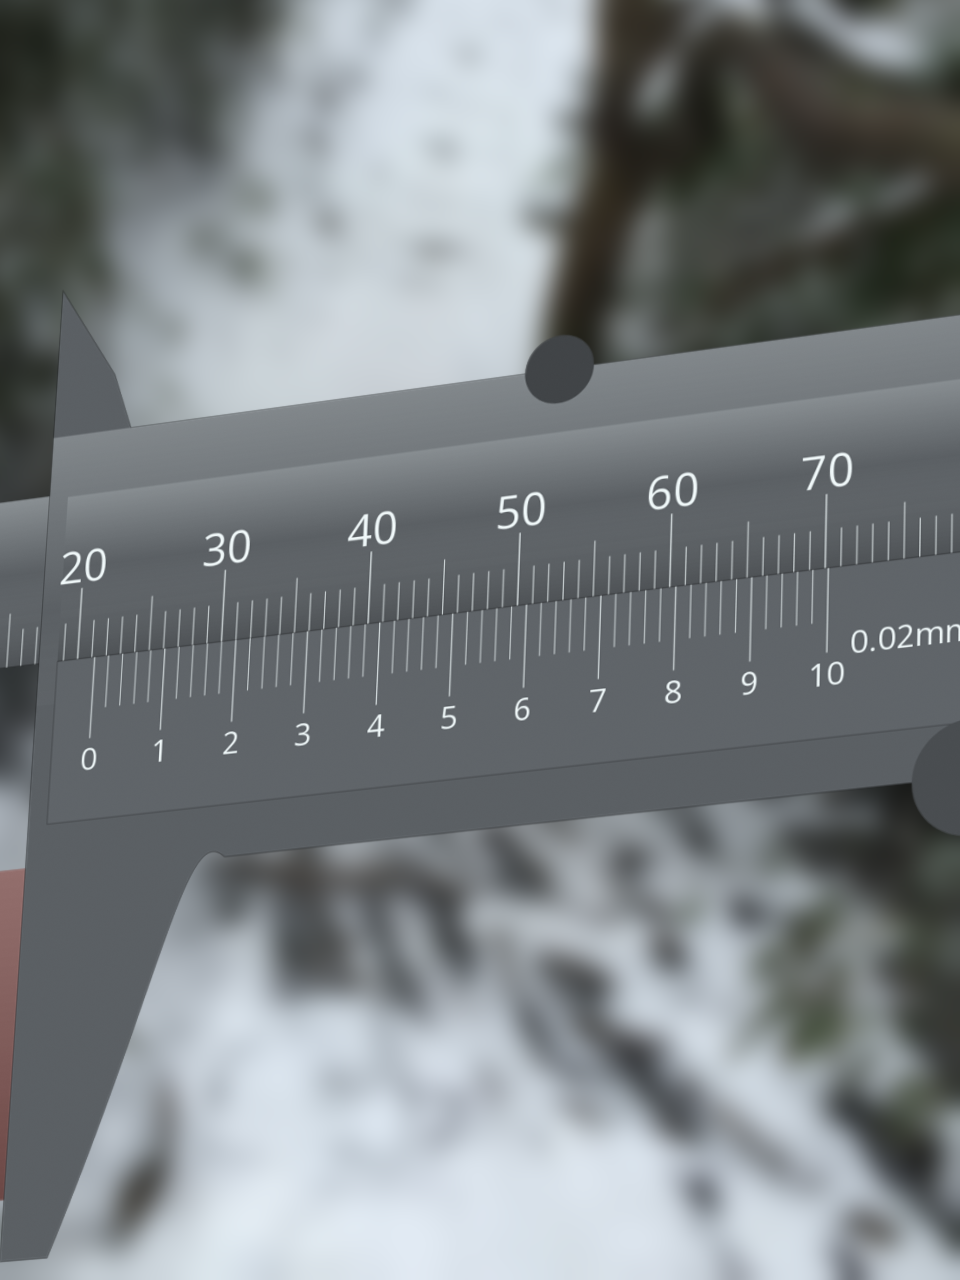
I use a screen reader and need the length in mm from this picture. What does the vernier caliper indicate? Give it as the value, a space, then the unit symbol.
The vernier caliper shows 21.2 mm
